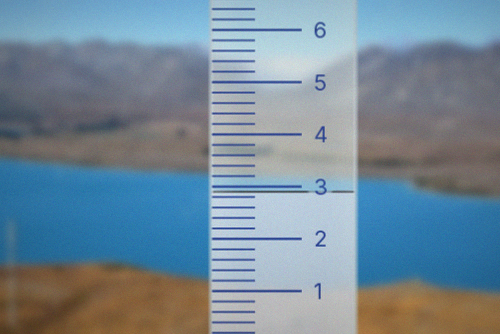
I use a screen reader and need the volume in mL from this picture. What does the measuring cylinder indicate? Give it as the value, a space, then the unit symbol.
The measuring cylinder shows 2.9 mL
